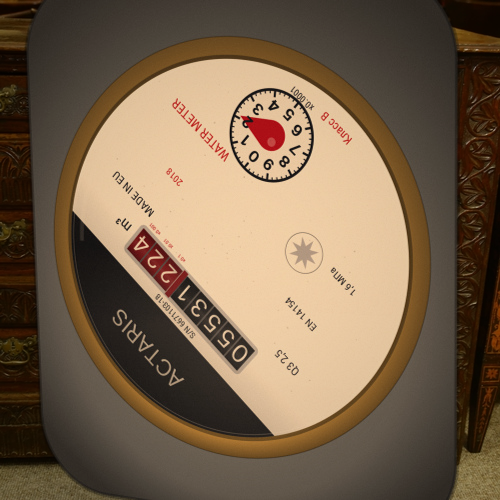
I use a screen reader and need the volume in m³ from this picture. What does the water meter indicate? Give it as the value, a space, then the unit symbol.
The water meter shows 5531.2242 m³
